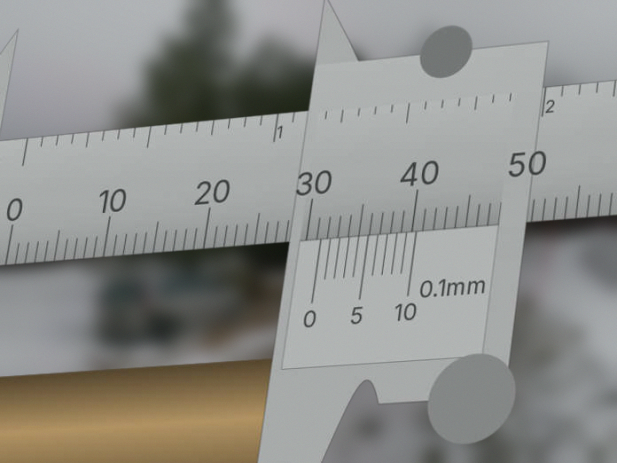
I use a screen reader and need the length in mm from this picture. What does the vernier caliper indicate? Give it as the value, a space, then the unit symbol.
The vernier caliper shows 31.4 mm
